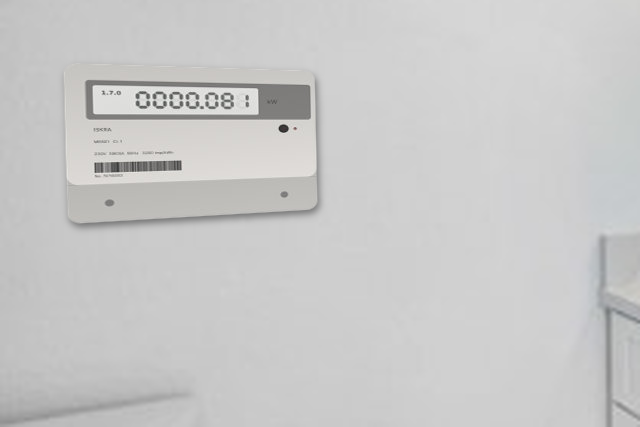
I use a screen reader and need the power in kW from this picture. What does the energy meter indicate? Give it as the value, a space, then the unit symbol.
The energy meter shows 0.081 kW
